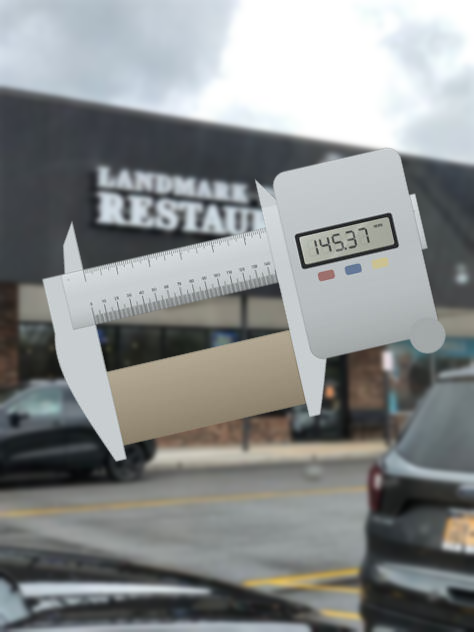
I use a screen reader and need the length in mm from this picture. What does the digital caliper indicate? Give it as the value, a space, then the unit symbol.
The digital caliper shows 145.37 mm
